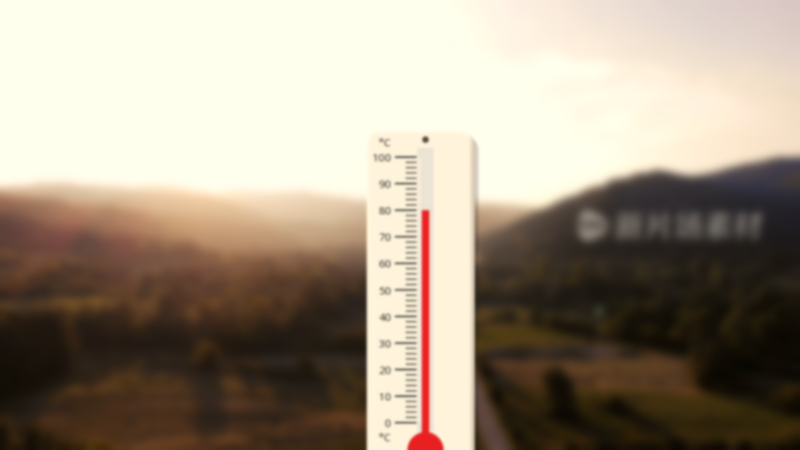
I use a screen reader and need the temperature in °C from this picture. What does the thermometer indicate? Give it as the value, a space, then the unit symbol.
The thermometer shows 80 °C
